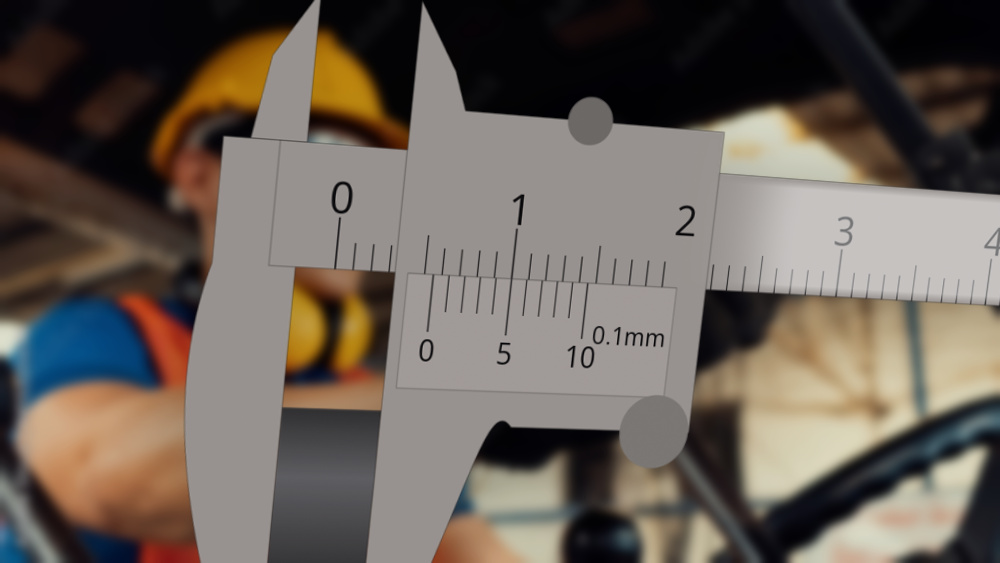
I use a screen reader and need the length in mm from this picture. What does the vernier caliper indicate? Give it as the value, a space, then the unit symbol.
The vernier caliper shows 5.5 mm
